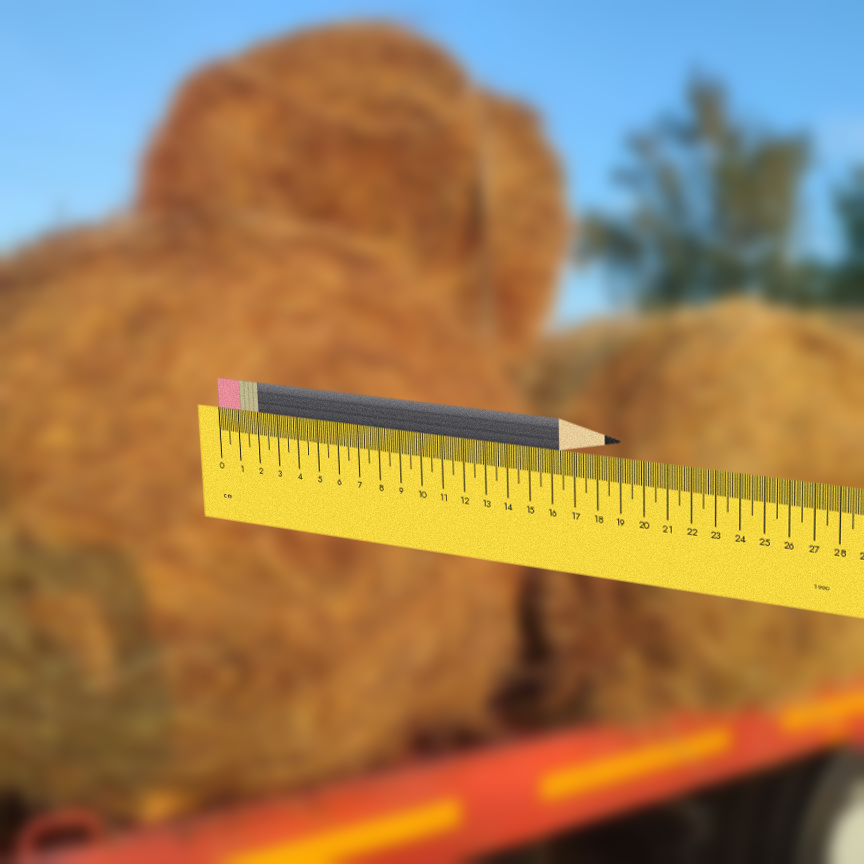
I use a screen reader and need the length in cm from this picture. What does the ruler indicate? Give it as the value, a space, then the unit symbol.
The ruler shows 19 cm
